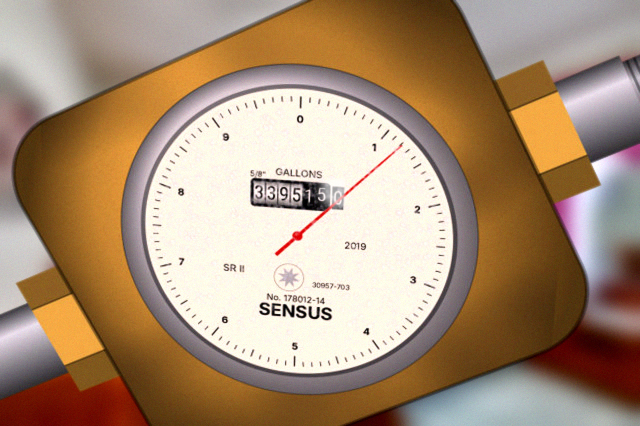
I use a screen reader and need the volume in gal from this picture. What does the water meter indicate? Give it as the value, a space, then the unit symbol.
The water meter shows 3395151.2 gal
